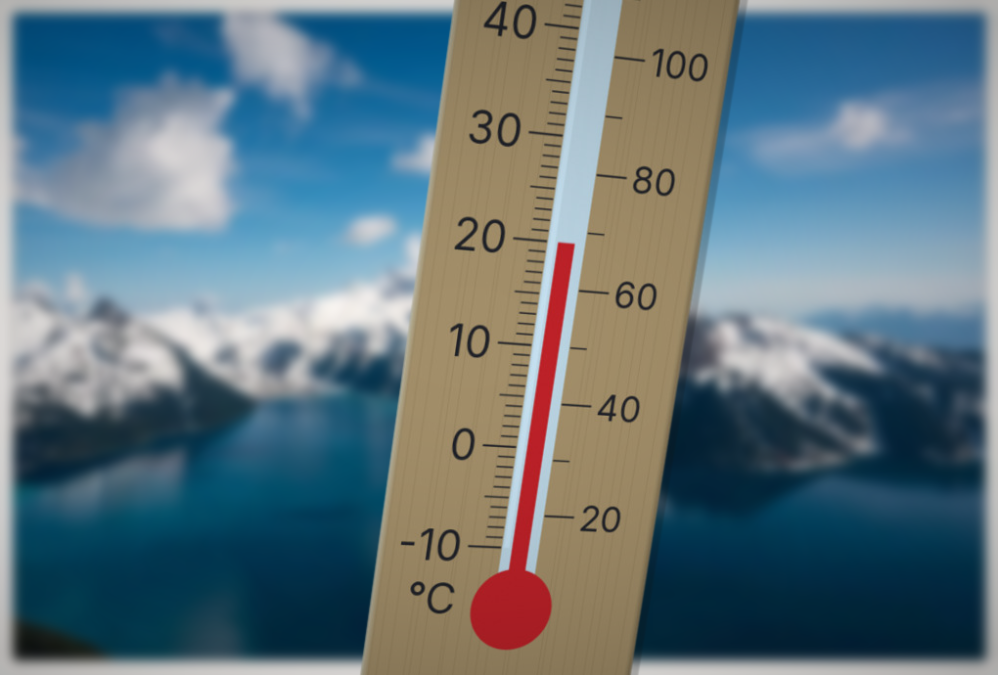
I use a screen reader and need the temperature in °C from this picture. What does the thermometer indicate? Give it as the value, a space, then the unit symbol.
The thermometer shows 20 °C
